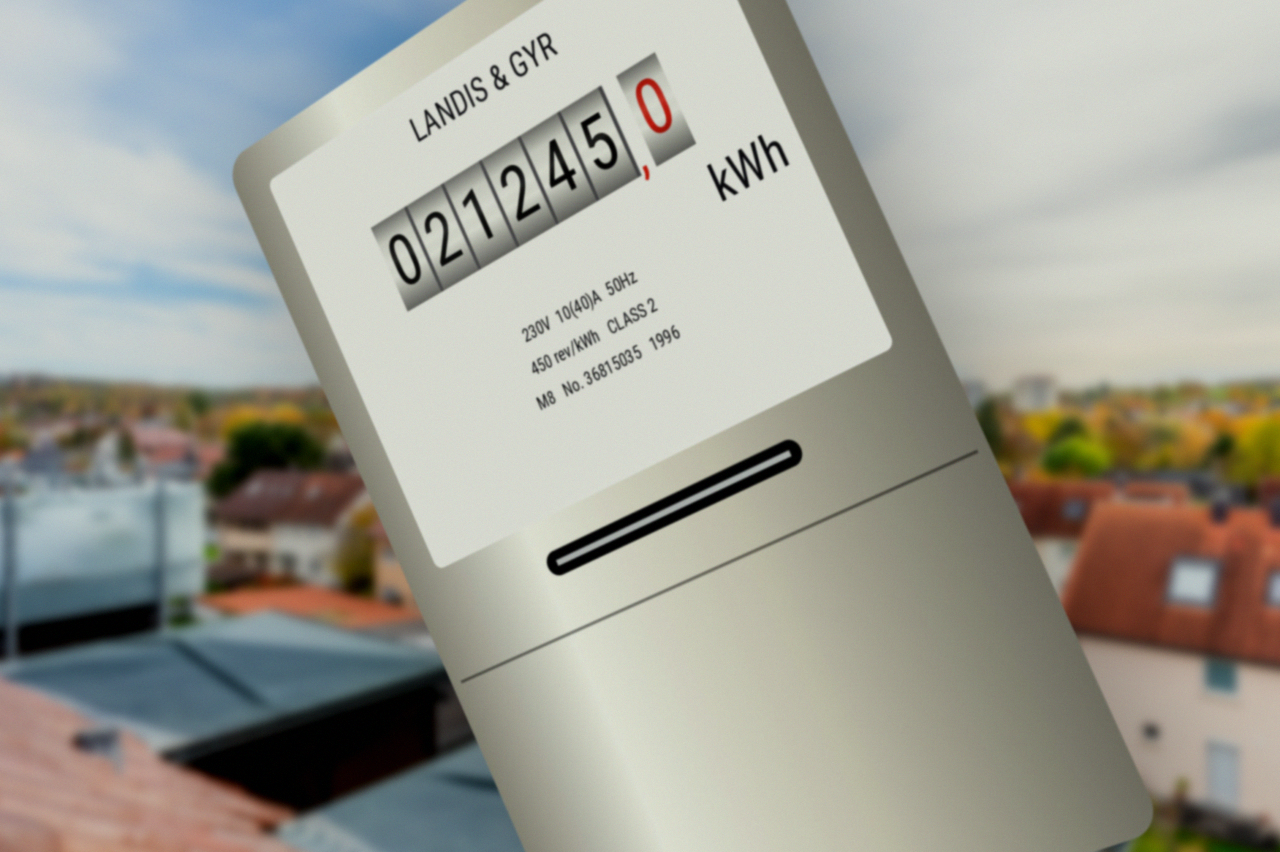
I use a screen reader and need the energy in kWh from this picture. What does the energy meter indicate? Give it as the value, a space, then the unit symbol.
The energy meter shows 21245.0 kWh
